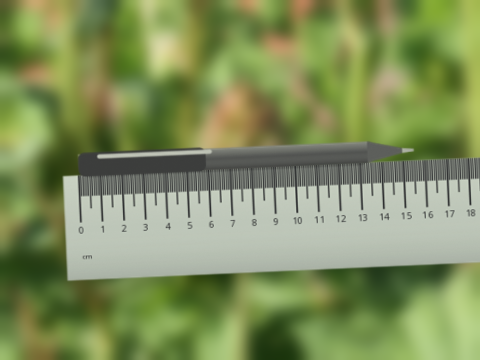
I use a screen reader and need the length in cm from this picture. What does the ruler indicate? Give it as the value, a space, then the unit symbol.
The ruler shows 15.5 cm
